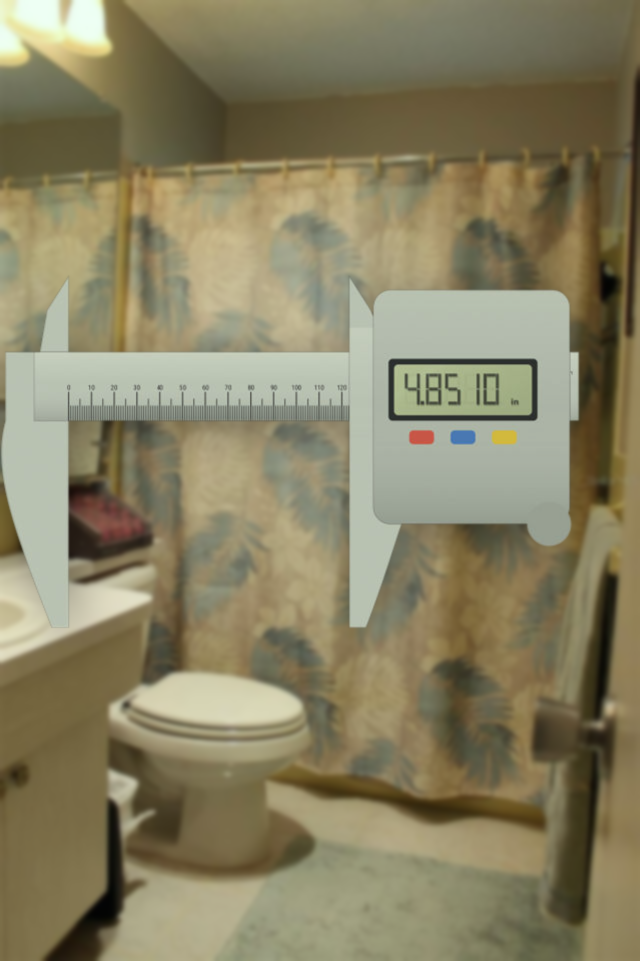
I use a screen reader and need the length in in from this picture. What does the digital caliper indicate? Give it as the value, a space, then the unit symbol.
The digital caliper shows 4.8510 in
